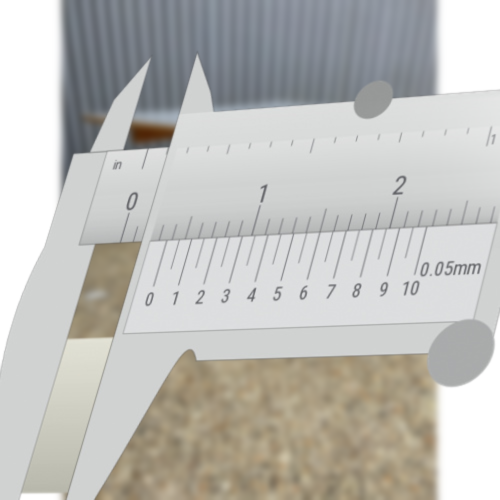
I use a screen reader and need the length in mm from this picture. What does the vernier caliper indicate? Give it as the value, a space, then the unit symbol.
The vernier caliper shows 3.6 mm
